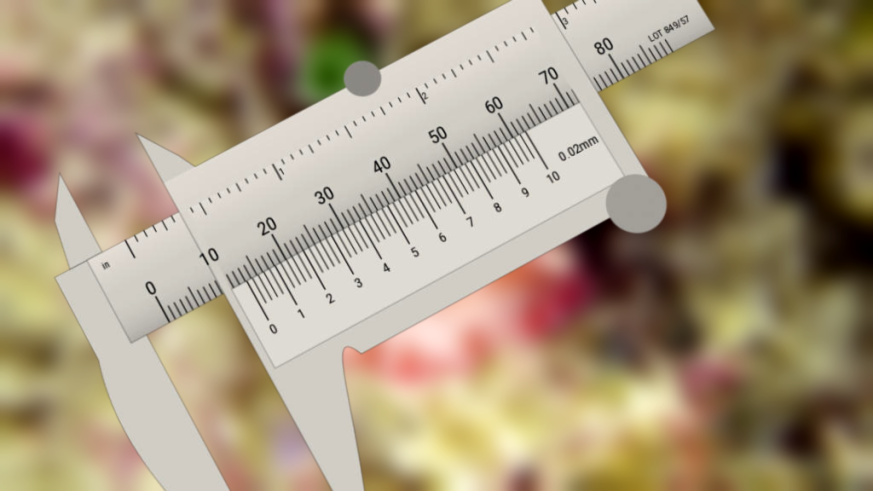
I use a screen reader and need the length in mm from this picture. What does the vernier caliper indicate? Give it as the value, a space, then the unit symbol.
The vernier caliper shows 13.2 mm
